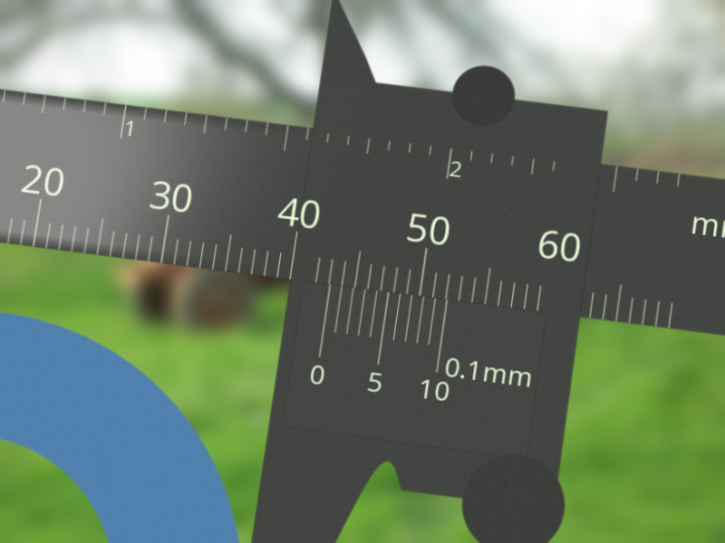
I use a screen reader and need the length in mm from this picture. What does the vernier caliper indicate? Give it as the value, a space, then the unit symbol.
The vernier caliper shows 43.1 mm
